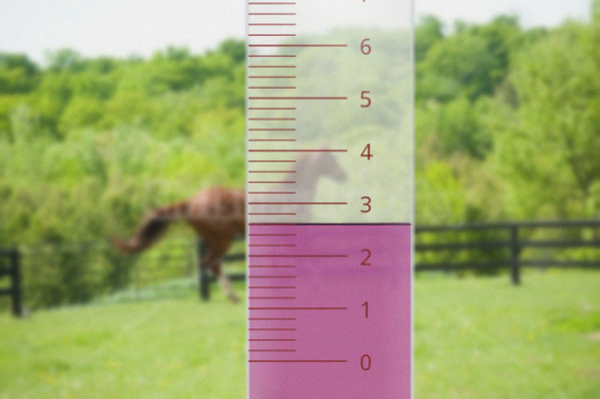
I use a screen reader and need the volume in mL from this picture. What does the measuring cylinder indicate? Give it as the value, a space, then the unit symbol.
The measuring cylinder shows 2.6 mL
